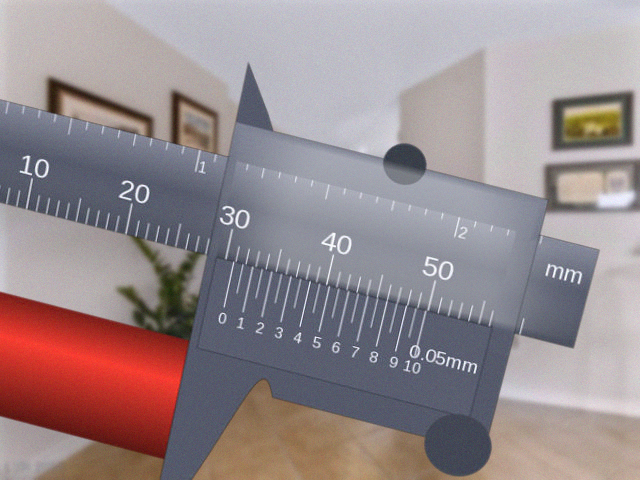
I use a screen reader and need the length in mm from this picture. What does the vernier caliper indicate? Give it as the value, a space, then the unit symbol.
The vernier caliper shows 30.8 mm
